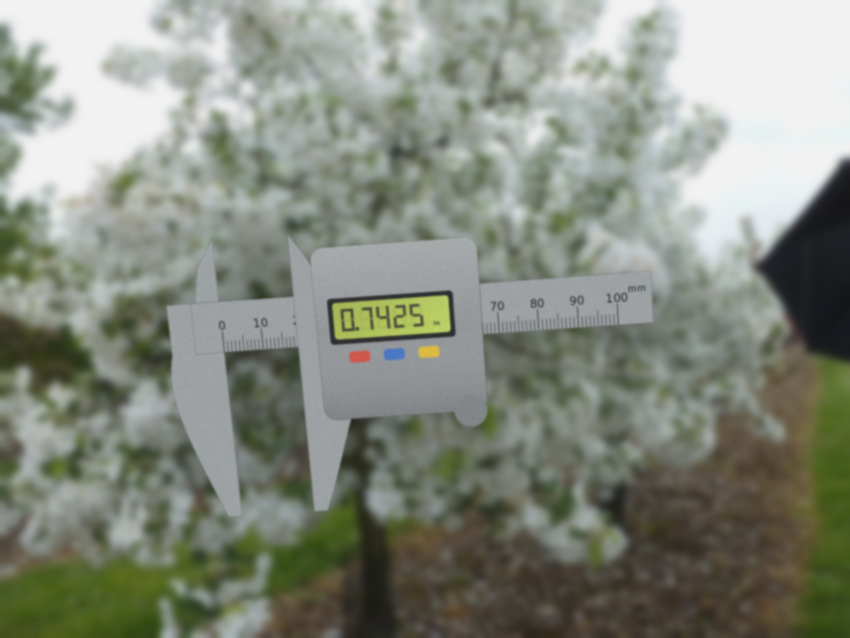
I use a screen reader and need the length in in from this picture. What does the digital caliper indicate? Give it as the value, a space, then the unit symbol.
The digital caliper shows 0.7425 in
